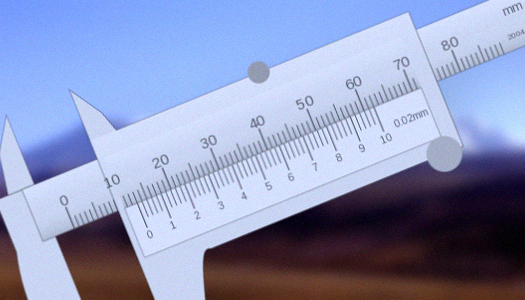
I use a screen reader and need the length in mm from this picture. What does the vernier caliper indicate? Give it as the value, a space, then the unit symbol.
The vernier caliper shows 13.0 mm
